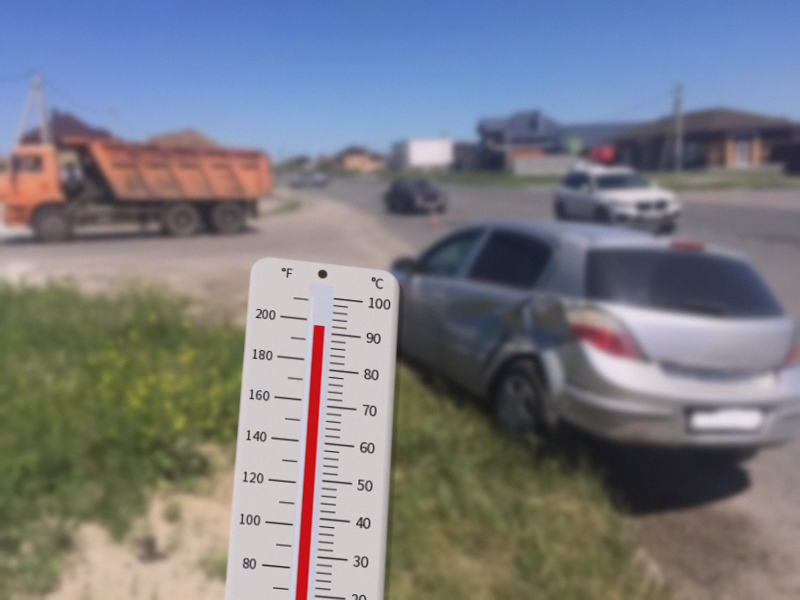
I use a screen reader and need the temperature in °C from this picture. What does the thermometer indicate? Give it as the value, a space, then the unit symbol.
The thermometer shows 92 °C
